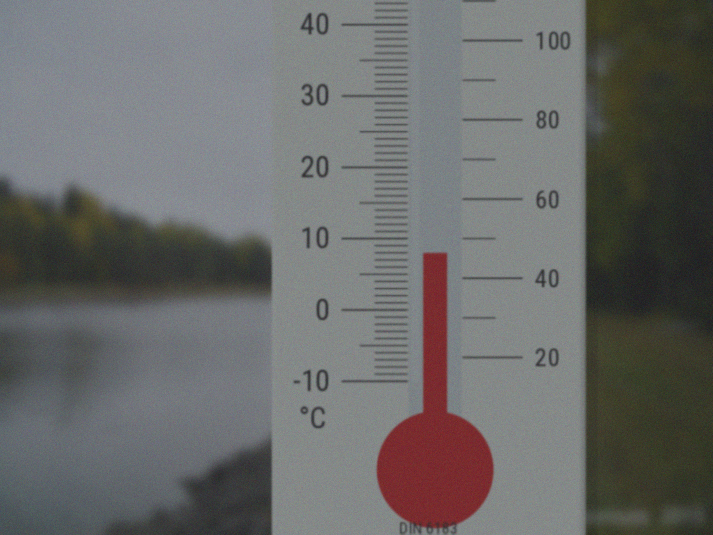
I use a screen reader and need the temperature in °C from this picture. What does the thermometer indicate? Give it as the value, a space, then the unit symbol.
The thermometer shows 8 °C
